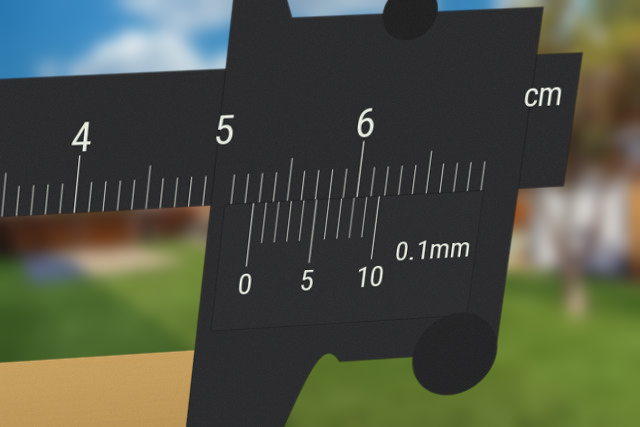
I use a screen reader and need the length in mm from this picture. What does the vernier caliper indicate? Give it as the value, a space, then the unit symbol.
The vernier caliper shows 52.6 mm
